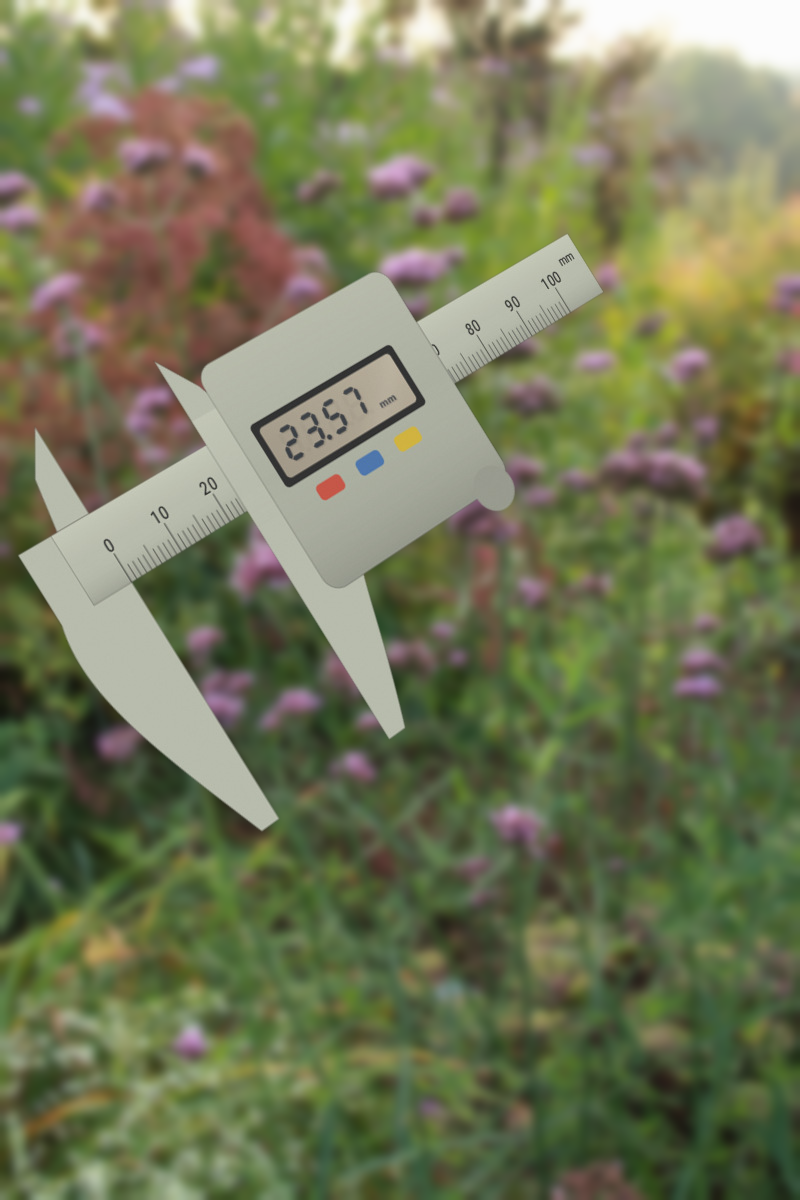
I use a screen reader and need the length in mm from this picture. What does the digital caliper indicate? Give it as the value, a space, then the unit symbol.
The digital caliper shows 23.57 mm
